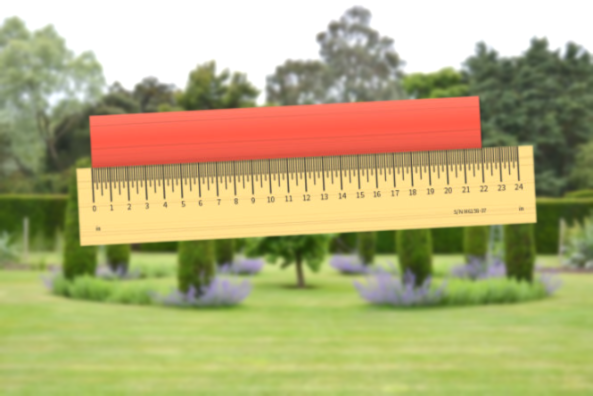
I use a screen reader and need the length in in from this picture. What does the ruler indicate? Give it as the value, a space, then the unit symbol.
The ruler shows 22 in
